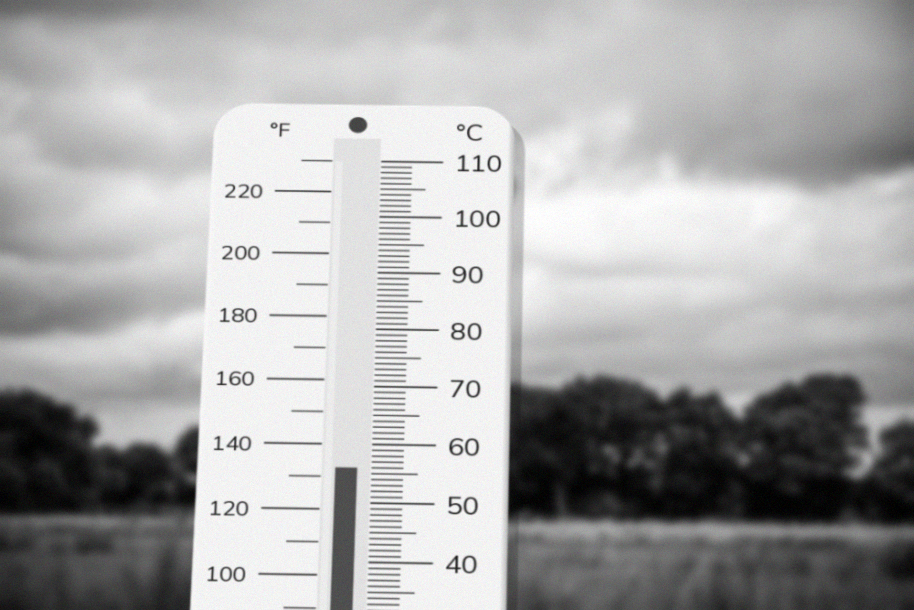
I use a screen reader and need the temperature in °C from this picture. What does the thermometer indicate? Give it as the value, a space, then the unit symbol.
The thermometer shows 56 °C
